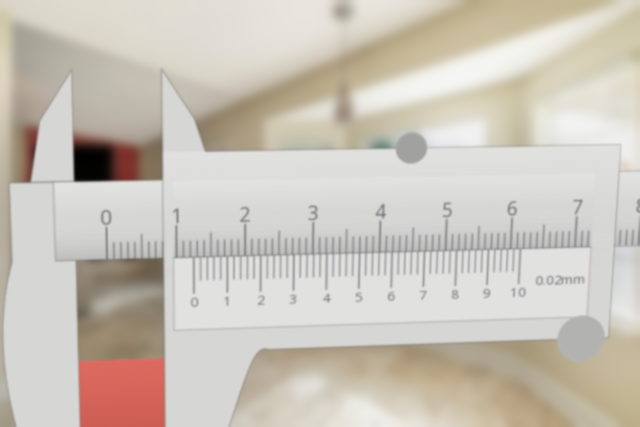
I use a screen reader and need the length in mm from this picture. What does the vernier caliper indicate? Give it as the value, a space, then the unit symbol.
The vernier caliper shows 12.5 mm
